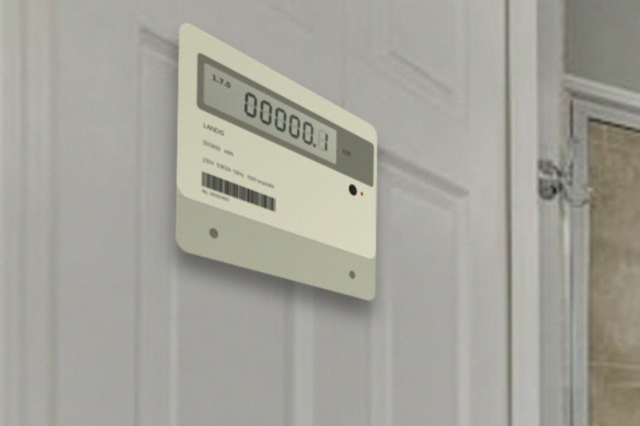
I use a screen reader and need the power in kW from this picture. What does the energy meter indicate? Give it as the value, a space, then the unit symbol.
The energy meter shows 0.1 kW
